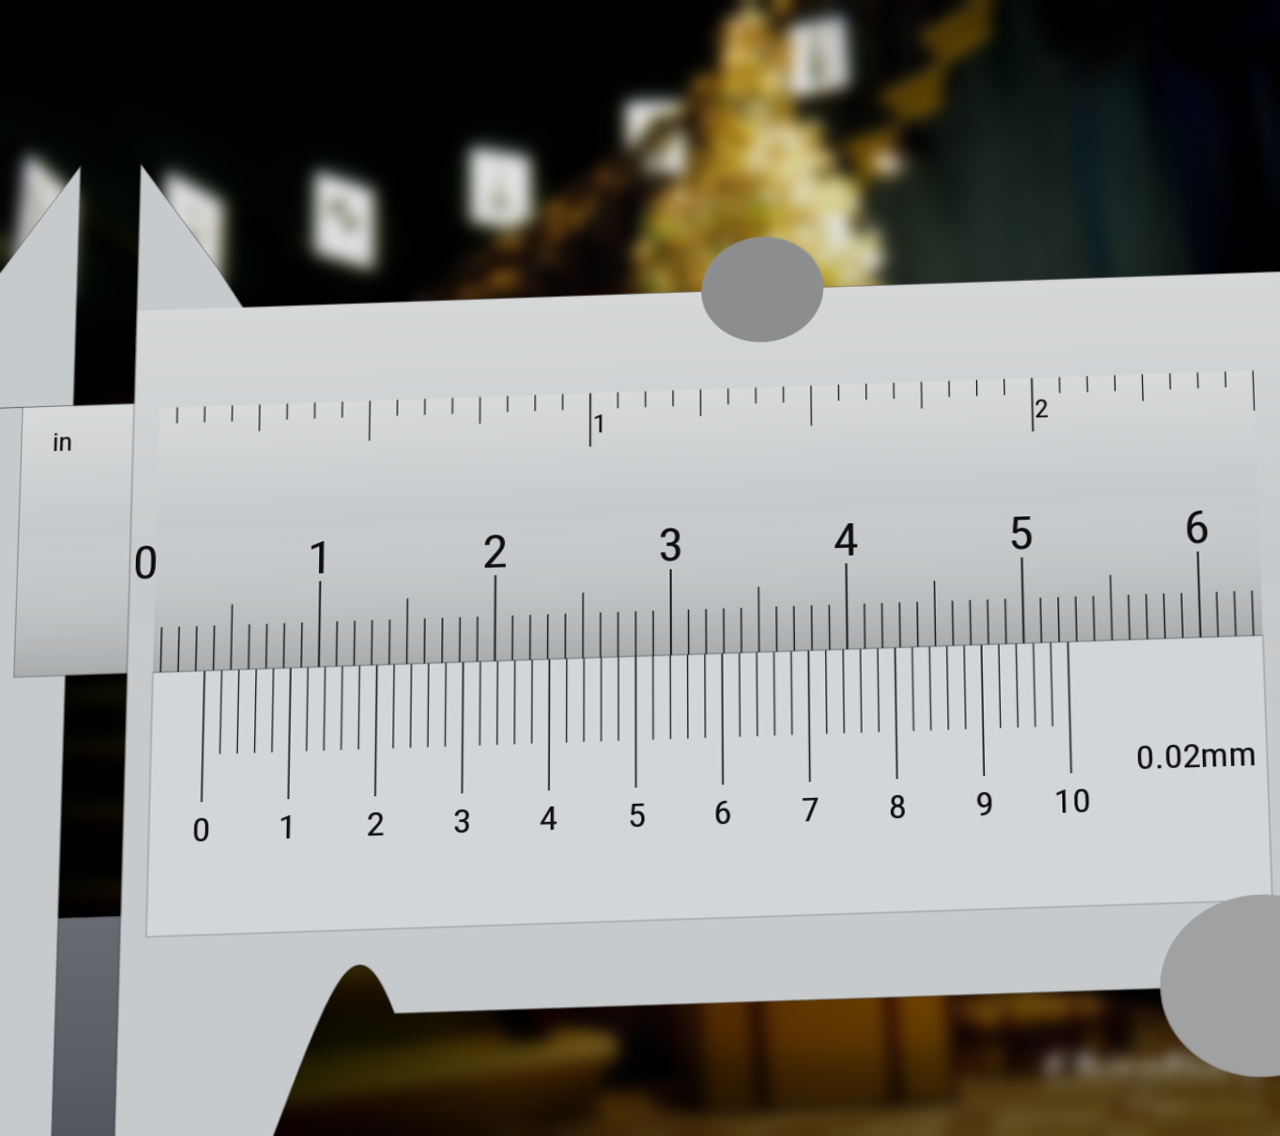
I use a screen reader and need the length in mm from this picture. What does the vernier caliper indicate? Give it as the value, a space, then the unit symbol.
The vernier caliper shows 3.5 mm
